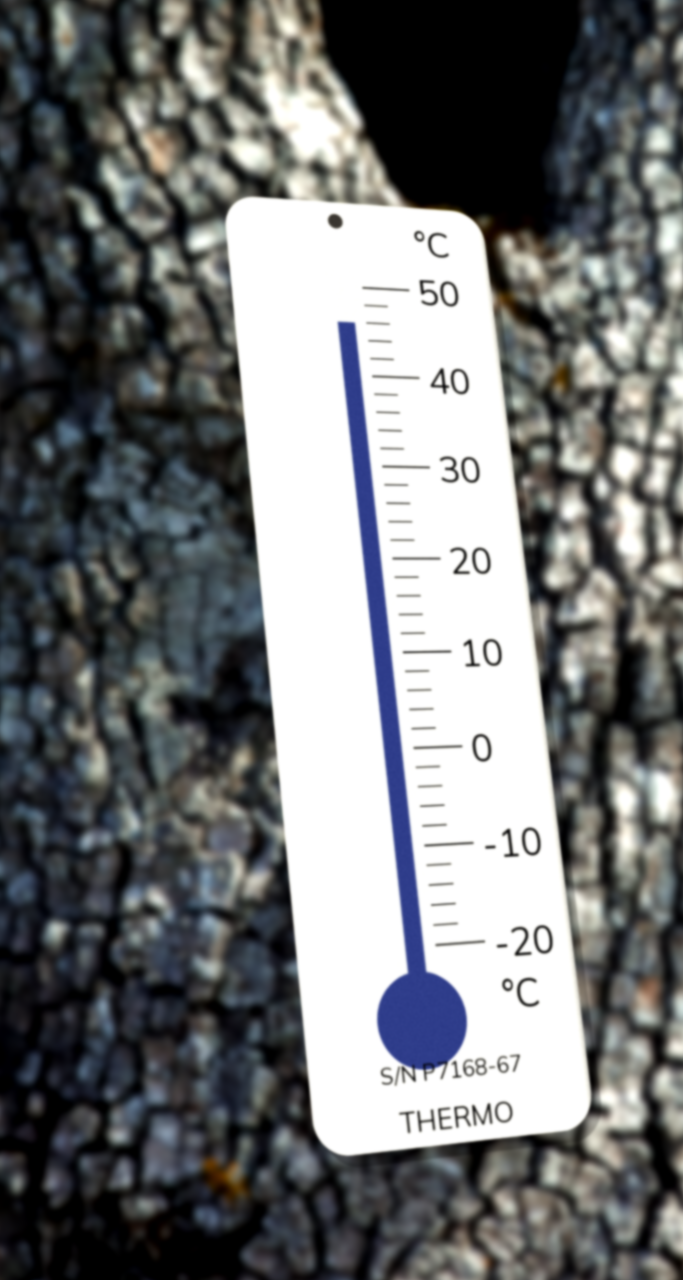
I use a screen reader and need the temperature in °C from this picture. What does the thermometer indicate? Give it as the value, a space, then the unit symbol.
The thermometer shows 46 °C
